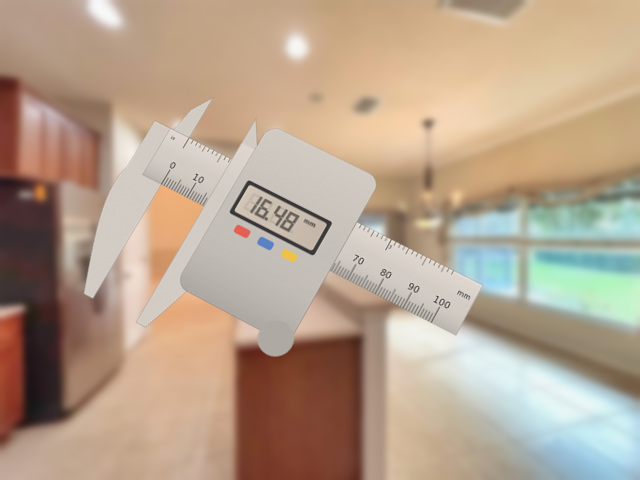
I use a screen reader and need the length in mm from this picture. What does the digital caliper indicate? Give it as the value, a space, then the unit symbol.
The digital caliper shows 16.48 mm
